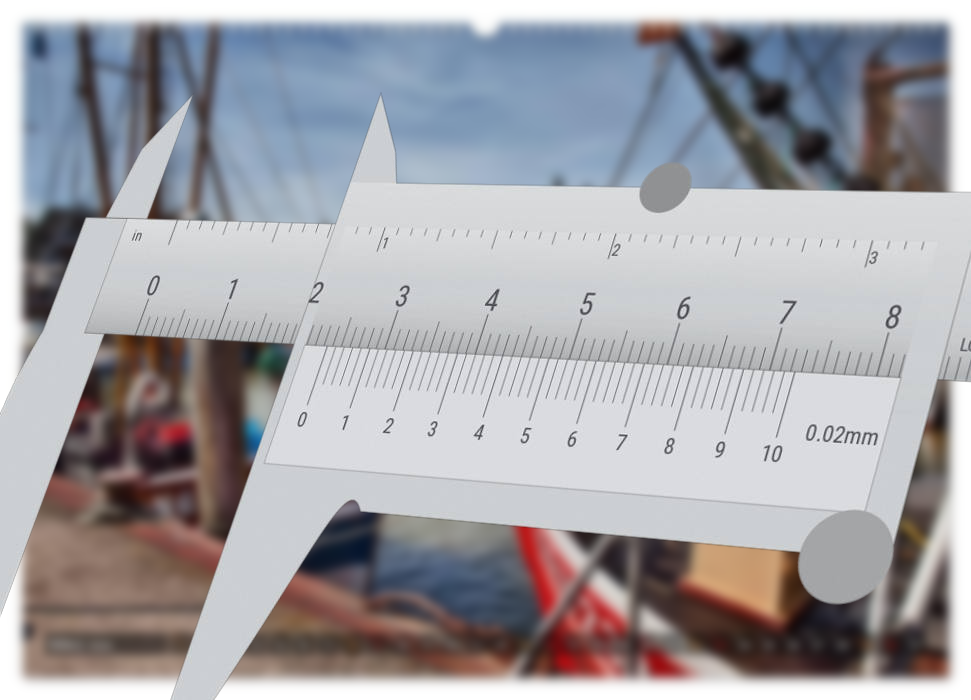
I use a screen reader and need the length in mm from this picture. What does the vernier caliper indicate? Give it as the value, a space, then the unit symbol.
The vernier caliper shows 23.4 mm
